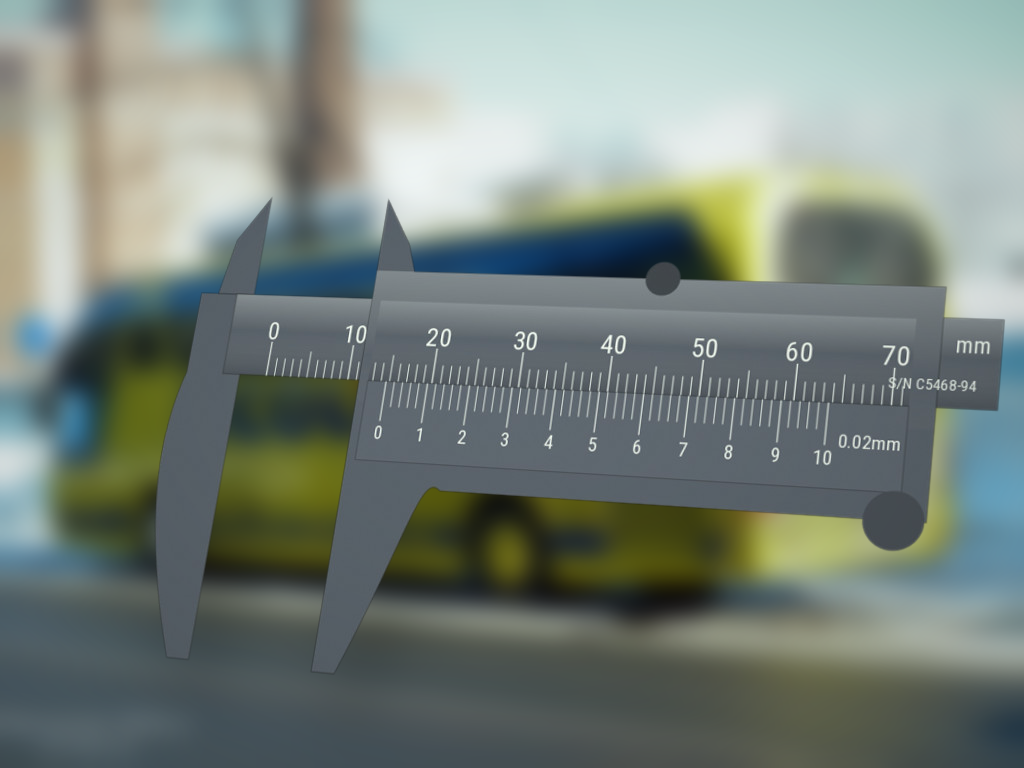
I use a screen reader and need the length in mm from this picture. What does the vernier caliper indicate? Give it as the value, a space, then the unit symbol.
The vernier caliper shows 14.6 mm
